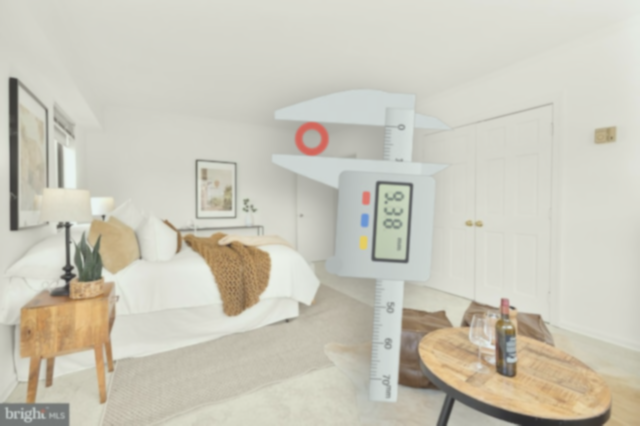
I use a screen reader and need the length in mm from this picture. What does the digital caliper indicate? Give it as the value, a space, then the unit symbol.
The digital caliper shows 9.38 mm
